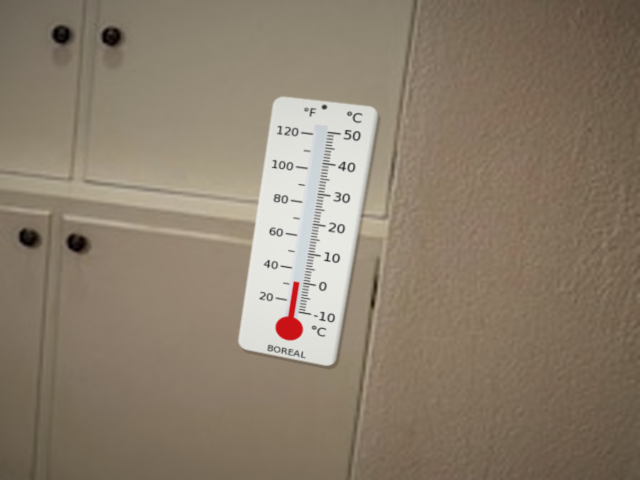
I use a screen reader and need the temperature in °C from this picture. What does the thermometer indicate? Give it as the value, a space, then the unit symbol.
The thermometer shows 0 °C
